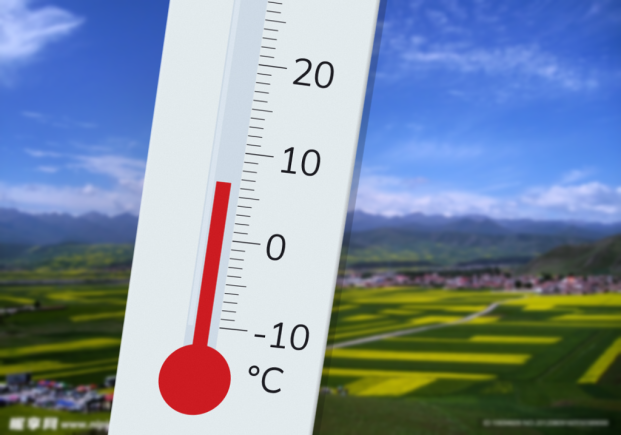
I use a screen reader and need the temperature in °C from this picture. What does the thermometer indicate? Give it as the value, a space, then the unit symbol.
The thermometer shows 6.5 °C
